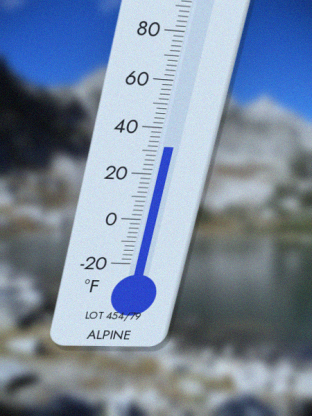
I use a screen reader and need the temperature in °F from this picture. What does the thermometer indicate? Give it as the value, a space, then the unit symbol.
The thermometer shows 32 °F
